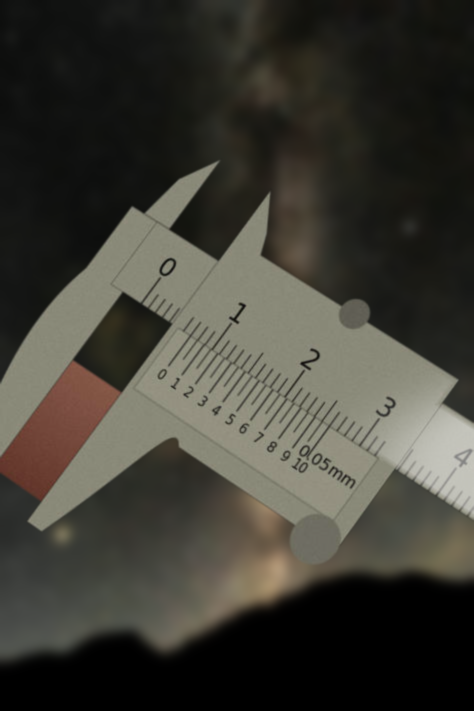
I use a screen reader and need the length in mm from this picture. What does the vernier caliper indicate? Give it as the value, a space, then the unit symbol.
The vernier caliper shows 7.0 mm
